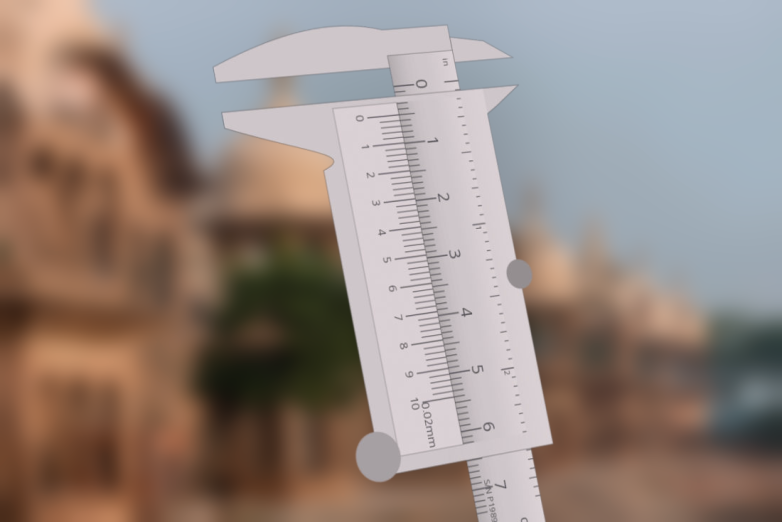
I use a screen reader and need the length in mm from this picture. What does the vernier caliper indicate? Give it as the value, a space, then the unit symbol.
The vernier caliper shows 5.0 mm
